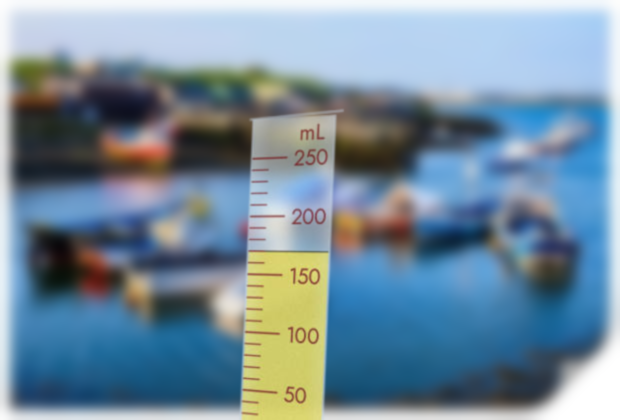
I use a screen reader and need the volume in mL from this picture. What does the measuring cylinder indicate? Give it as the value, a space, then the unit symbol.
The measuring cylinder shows 170 mL
